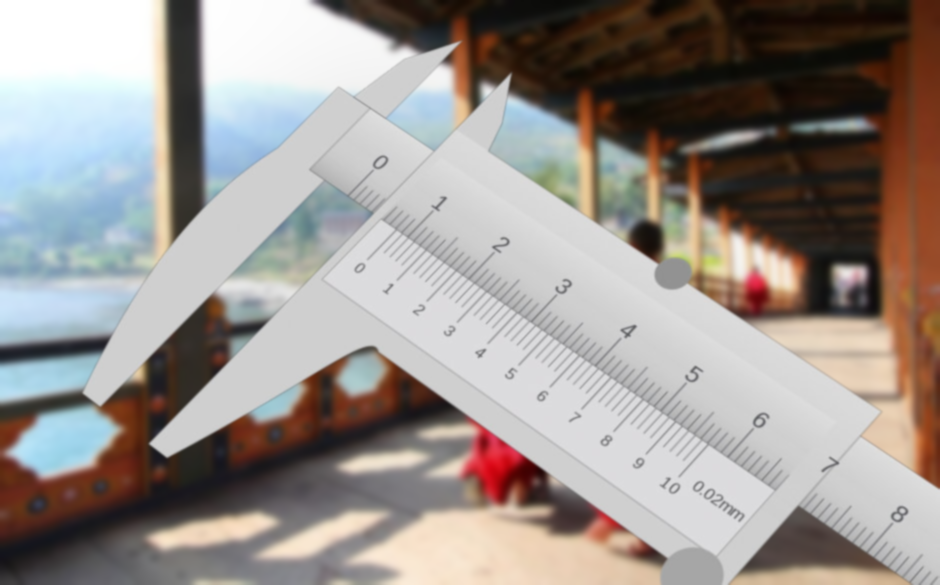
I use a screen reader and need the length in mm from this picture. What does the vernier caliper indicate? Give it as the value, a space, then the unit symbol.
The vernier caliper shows 8.2 mm
